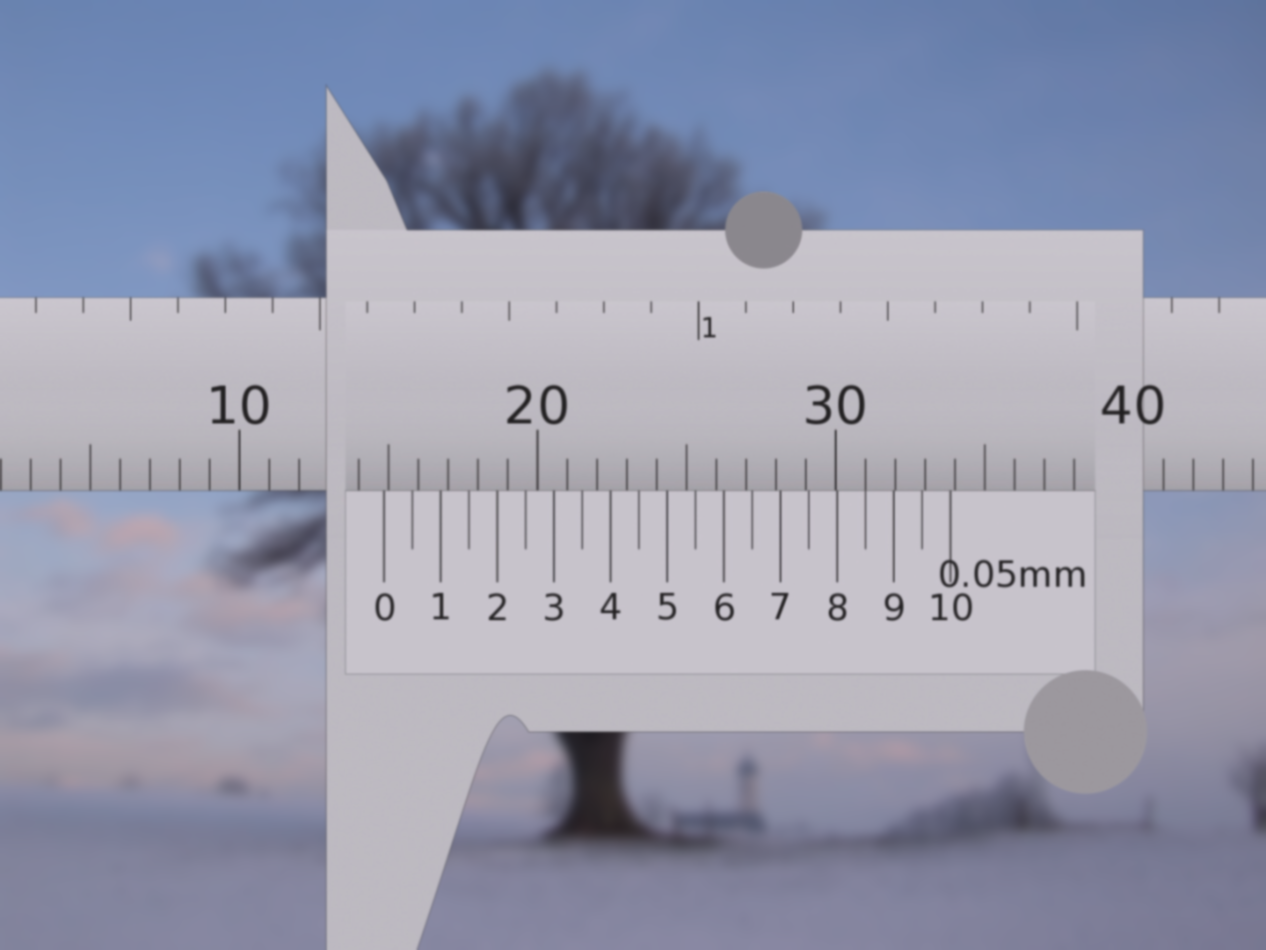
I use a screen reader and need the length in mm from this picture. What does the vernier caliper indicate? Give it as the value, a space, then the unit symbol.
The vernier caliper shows 14.85 mm
